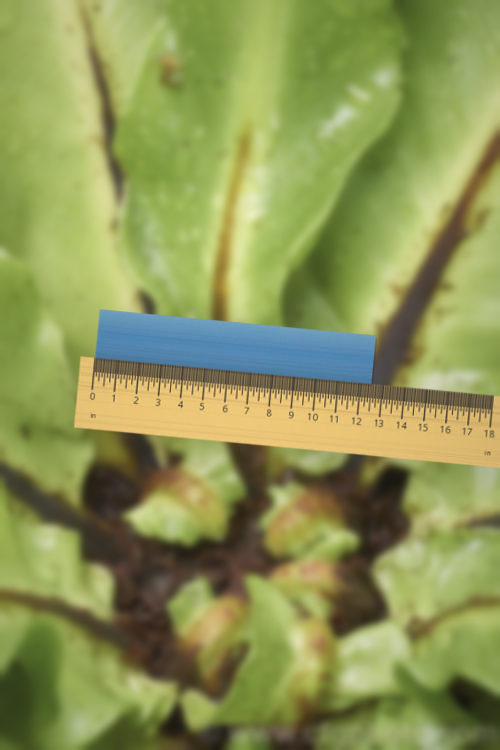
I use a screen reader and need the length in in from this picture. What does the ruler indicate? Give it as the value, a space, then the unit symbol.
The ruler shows 12.5 in
